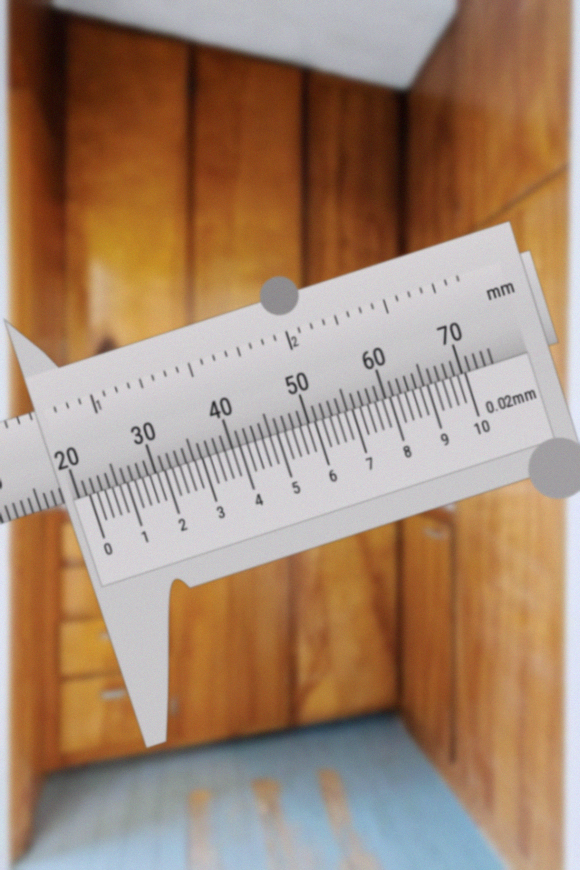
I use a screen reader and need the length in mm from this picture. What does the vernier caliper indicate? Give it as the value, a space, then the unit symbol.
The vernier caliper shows 21.4 mm
